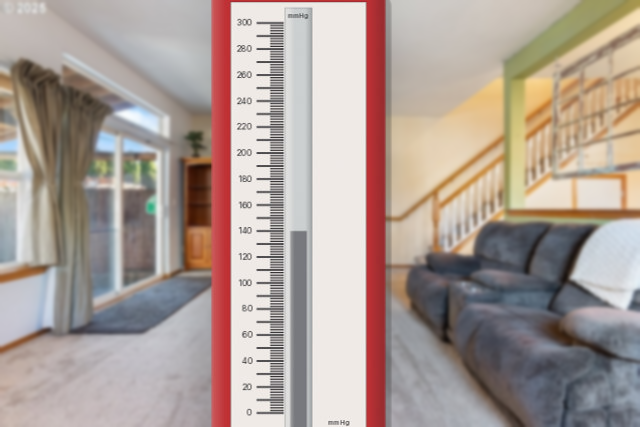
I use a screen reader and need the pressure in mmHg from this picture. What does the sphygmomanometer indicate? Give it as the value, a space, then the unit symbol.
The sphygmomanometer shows 140 mmHg
